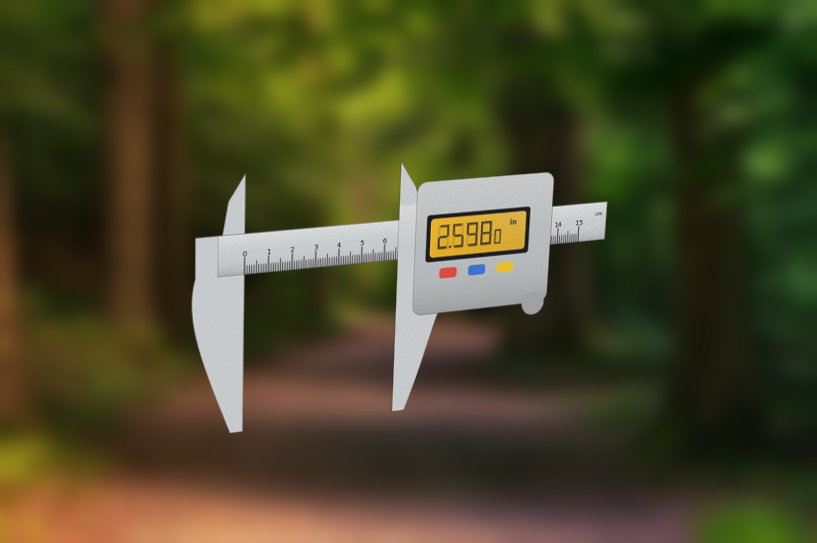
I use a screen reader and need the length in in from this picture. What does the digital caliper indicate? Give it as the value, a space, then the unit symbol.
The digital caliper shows 2.5980 in
